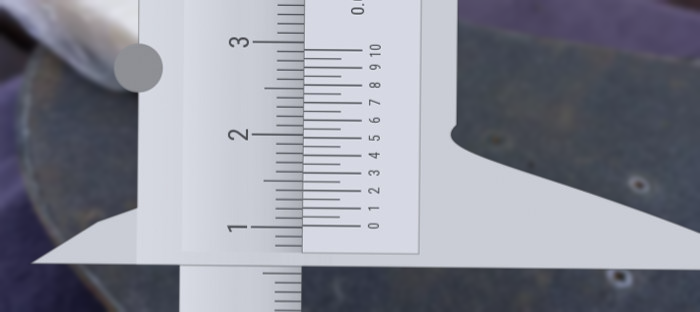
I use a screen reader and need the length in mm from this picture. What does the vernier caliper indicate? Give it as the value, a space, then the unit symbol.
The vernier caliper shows 10.2 mm
